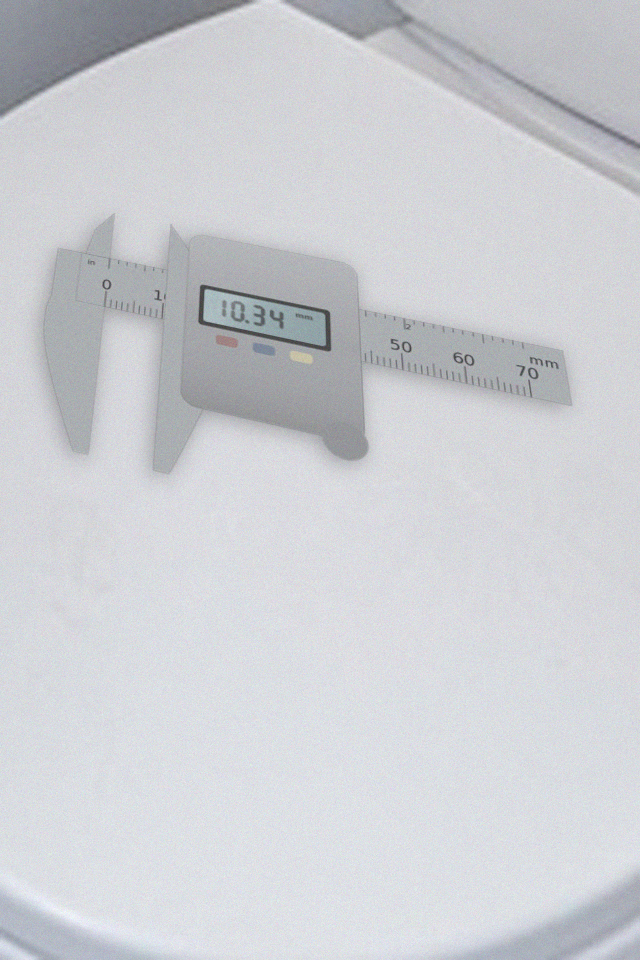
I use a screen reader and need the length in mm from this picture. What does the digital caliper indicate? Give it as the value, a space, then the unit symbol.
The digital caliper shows 10.34 mm
